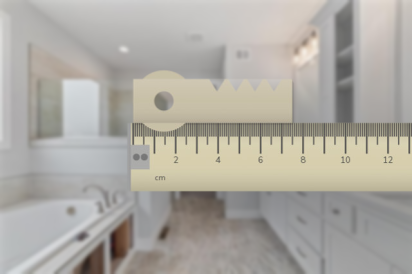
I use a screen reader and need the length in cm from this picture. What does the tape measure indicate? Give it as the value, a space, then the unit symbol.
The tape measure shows 7.5 cm
